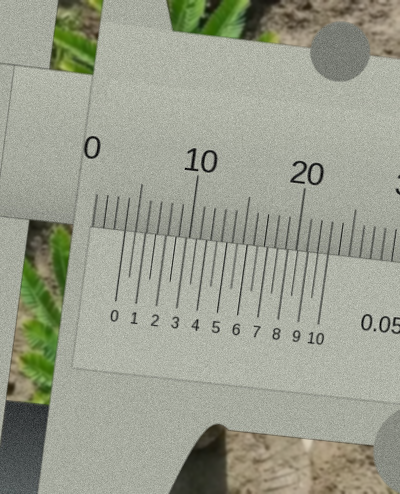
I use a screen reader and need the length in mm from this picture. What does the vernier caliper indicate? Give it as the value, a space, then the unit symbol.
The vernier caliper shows 4.0 mm
